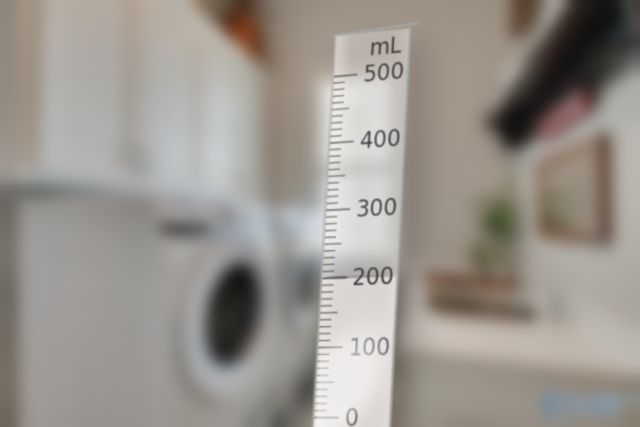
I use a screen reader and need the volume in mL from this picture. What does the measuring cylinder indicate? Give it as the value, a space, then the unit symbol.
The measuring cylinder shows 200 mL
